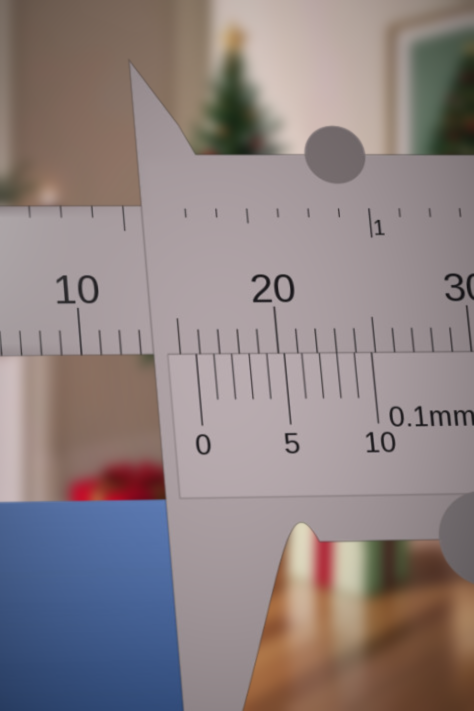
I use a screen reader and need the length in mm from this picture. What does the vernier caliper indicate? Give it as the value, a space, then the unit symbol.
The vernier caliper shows 15.8 mm
